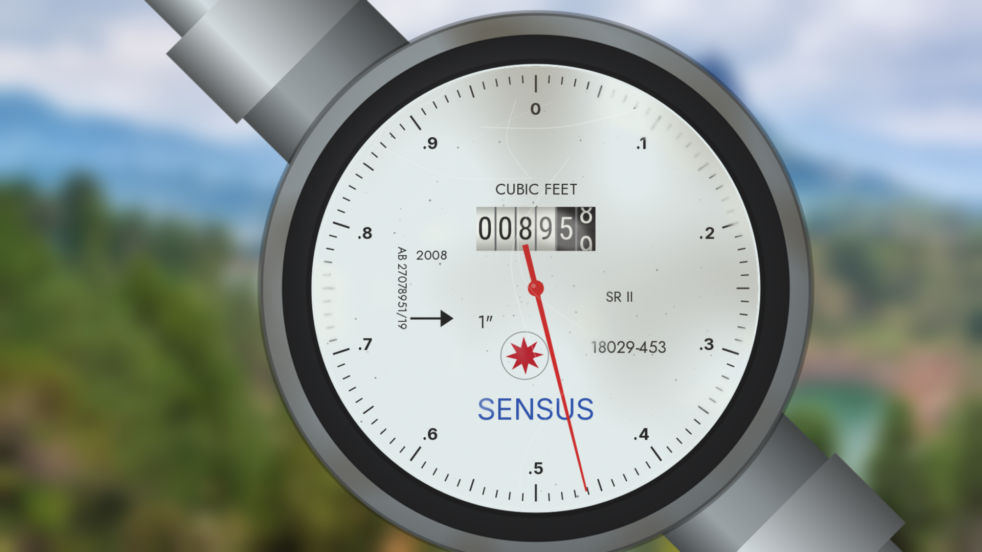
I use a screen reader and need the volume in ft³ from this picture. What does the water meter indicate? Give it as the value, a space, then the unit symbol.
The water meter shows 8958.46 ft³
